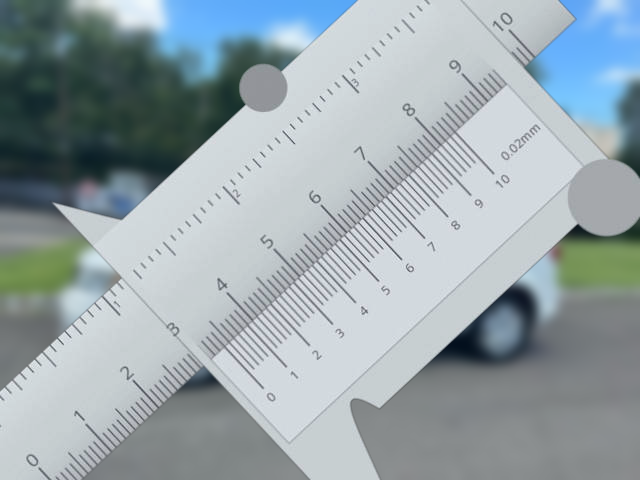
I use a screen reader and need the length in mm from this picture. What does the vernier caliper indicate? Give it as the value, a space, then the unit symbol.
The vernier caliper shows 34.0 mm
